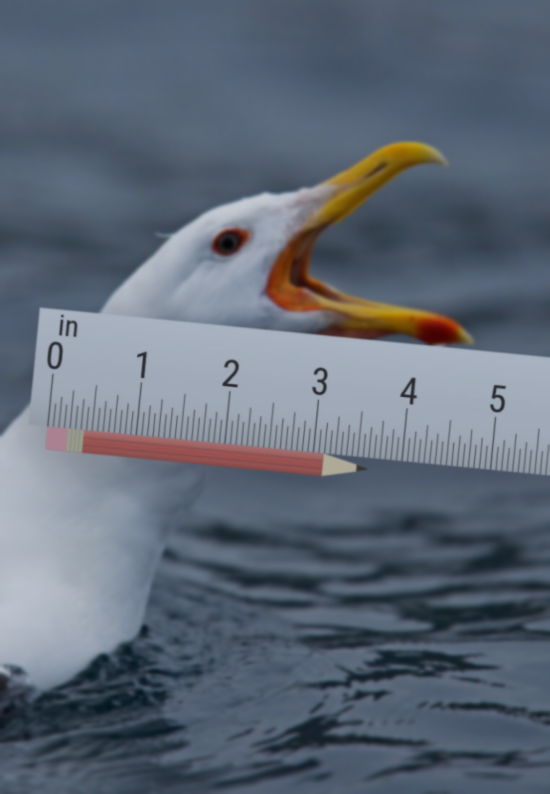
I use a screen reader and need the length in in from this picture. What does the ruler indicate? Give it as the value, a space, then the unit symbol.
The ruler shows 3.625 in
